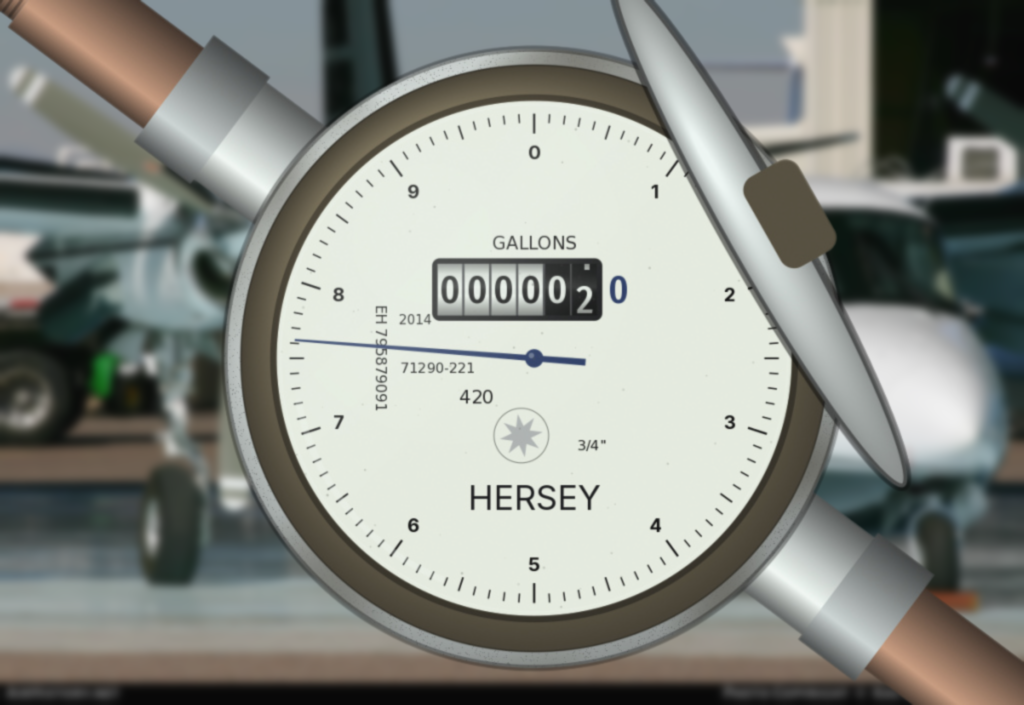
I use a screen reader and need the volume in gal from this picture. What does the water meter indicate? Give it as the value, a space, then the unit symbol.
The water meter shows 17.6 gal
